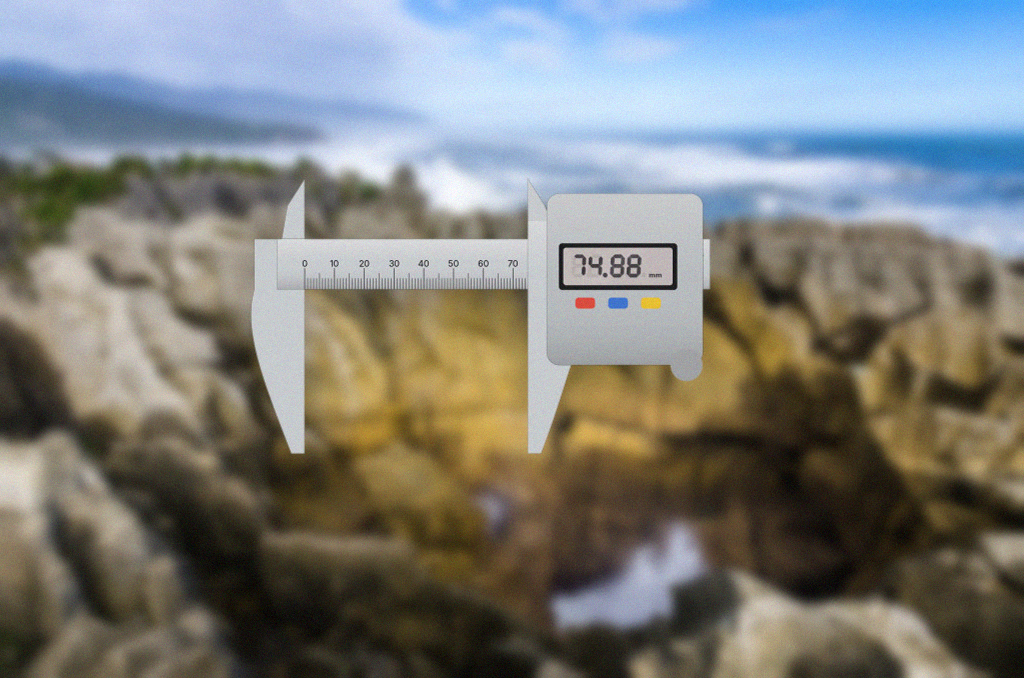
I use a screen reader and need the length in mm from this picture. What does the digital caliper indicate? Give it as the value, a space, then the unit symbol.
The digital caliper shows 74.88 mm
